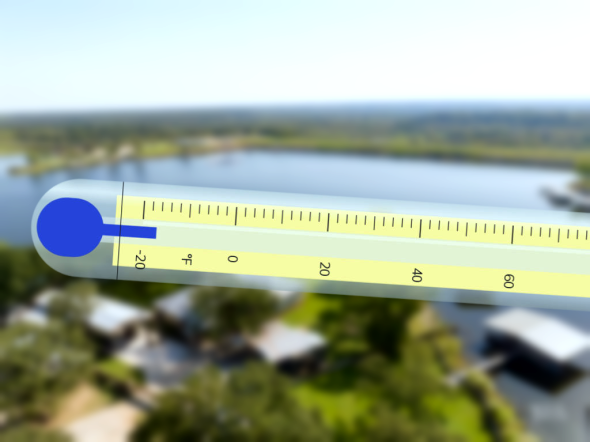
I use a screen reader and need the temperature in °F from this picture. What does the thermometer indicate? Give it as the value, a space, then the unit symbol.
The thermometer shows -17 °F
